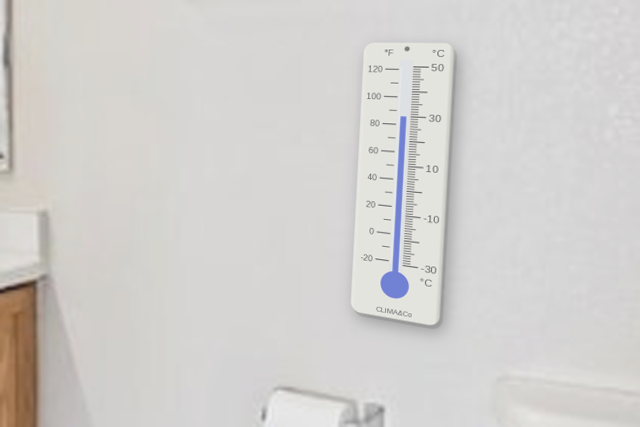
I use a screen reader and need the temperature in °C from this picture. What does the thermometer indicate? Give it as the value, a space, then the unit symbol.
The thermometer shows 30 °C
